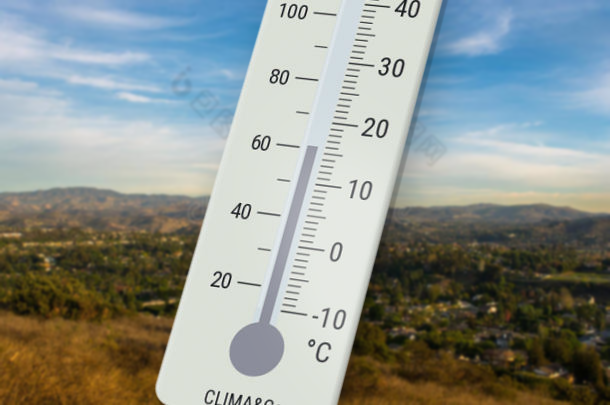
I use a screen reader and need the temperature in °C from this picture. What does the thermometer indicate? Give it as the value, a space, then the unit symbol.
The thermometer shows 16 °C
